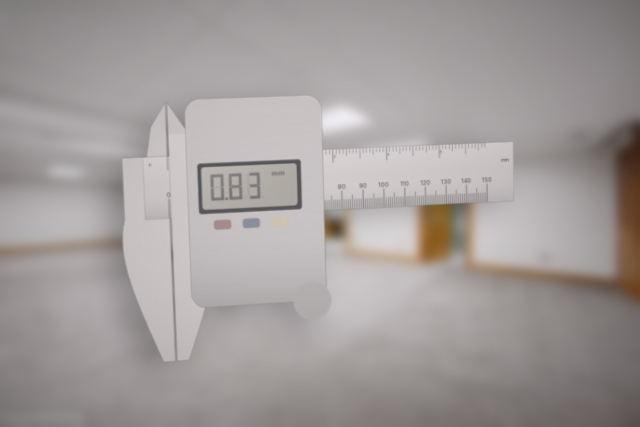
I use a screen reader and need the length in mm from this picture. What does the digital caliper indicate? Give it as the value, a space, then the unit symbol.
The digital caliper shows 0.83 mm
